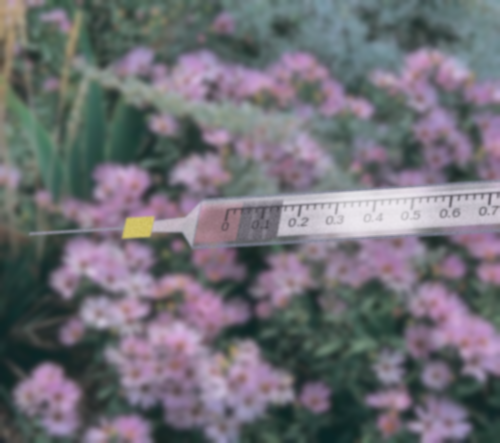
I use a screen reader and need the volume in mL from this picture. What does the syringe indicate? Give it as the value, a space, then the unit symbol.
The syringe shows 0.04 mL
